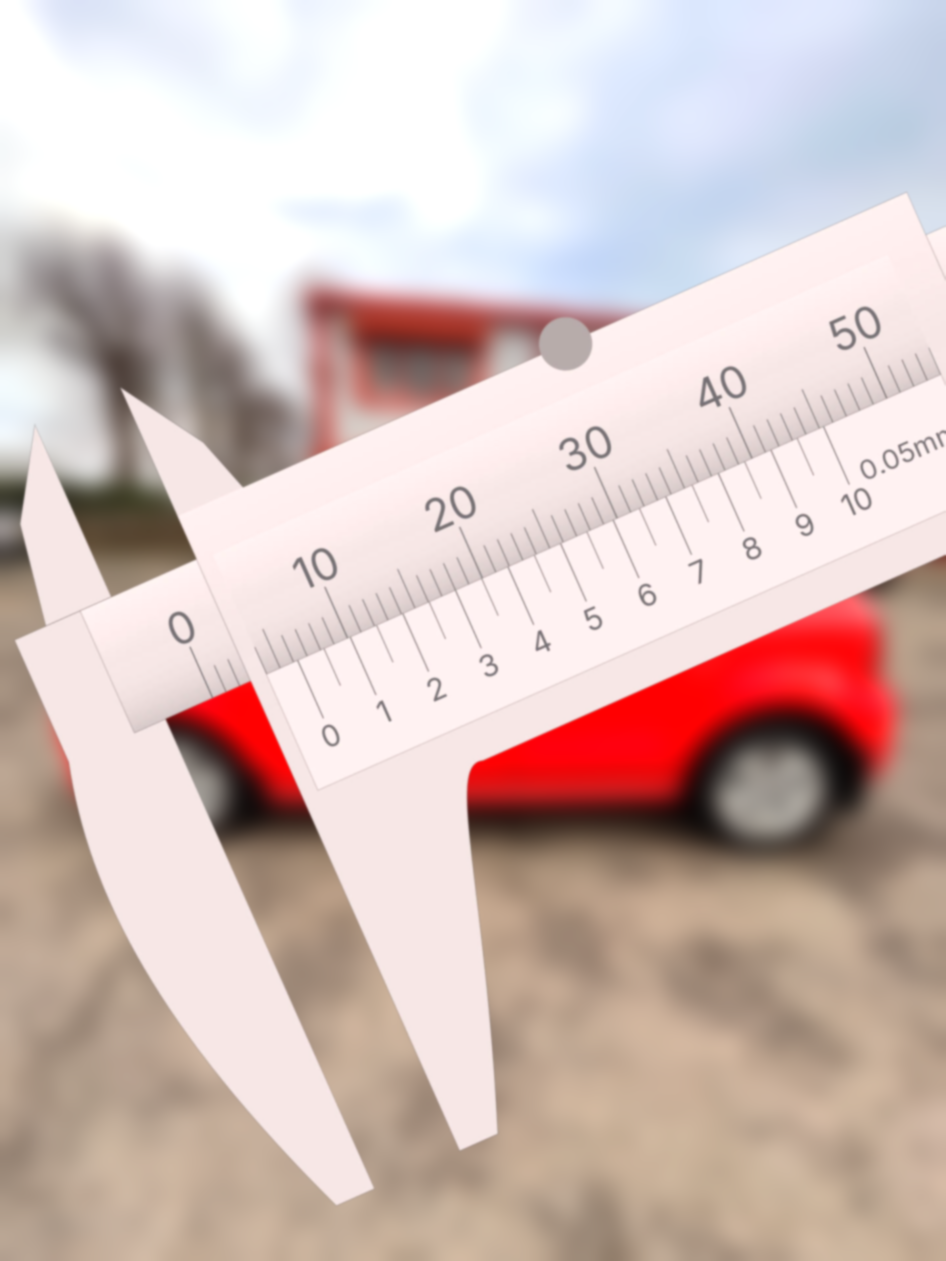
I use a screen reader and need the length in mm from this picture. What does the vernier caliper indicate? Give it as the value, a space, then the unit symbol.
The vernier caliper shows 6.3 mm
